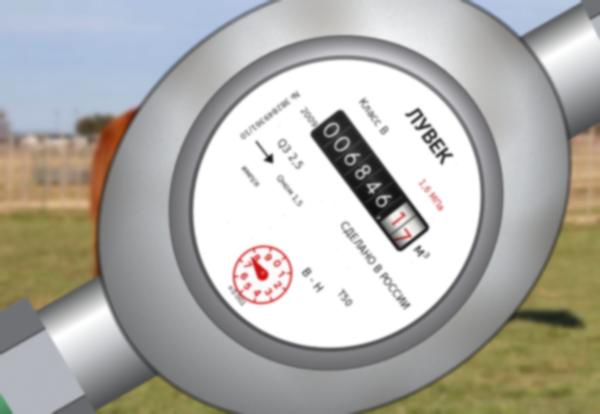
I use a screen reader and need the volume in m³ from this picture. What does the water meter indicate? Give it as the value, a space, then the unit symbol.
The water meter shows 6846.167 m³
